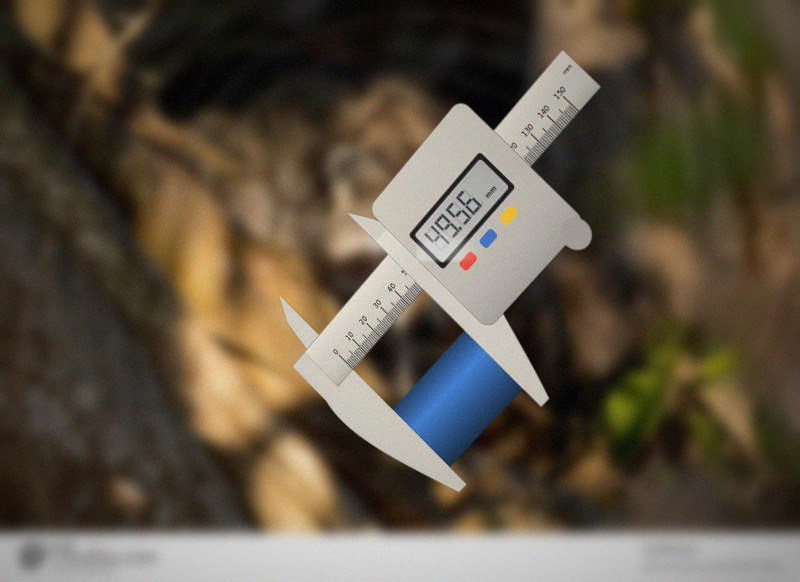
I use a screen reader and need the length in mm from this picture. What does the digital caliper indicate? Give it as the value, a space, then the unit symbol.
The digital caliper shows 49.56 mm
